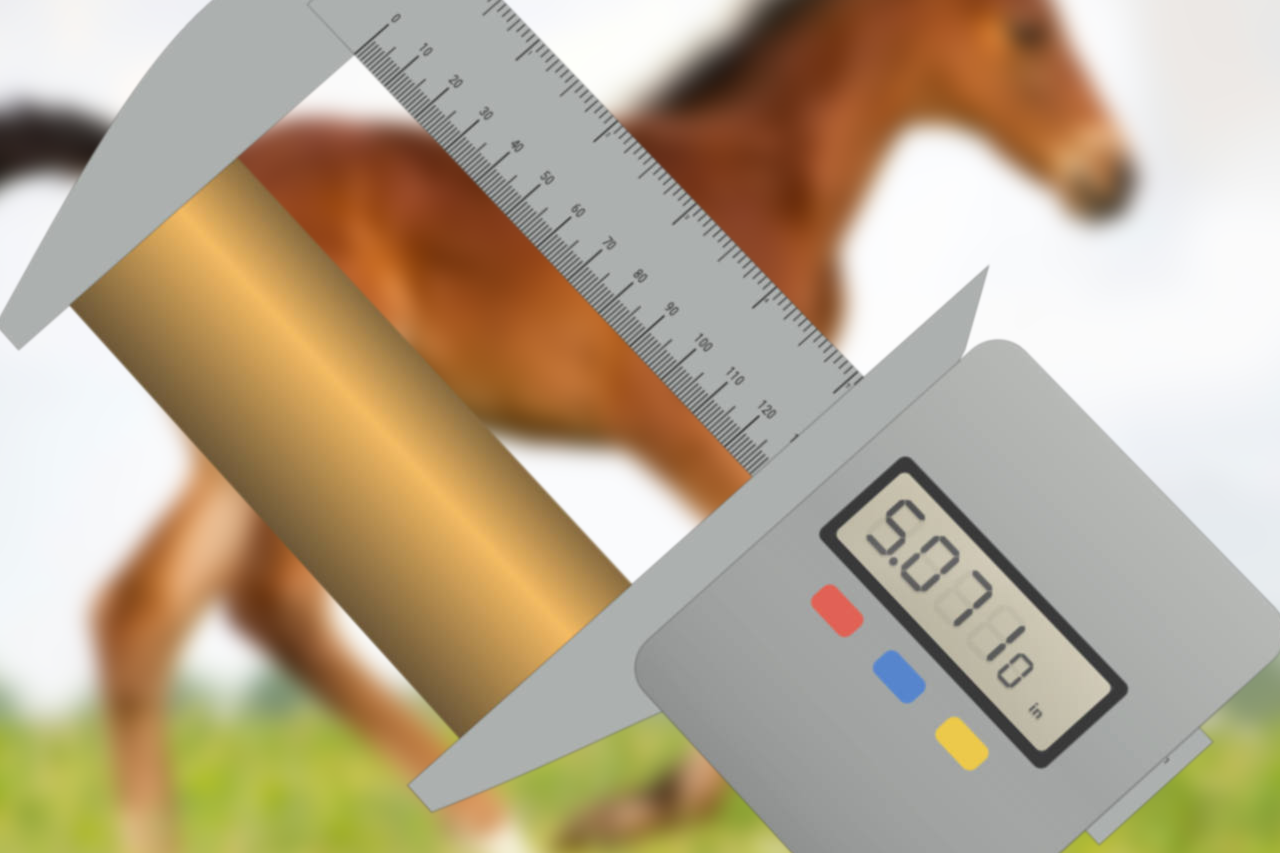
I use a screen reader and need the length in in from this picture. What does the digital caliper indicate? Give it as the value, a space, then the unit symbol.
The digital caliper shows 5.0710 in
